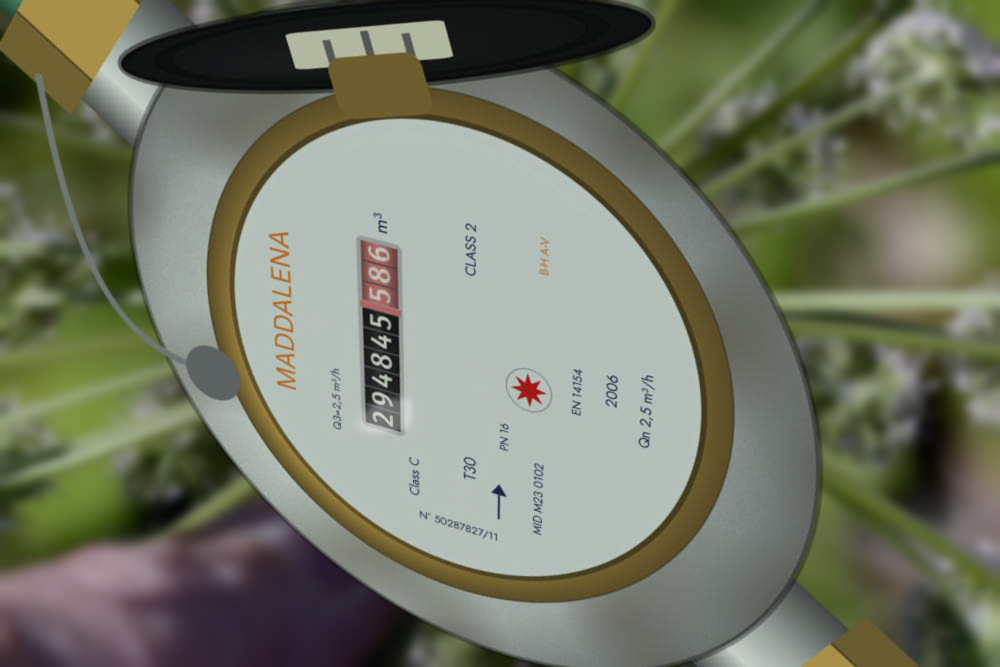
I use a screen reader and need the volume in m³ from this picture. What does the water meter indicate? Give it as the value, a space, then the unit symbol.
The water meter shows 294845.586 m³
